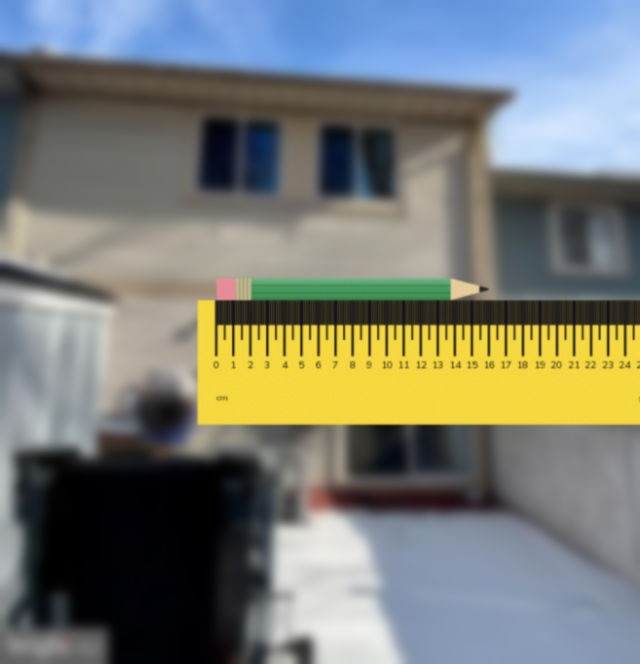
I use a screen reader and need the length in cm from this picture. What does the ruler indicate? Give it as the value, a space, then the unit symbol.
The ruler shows 16 cm
